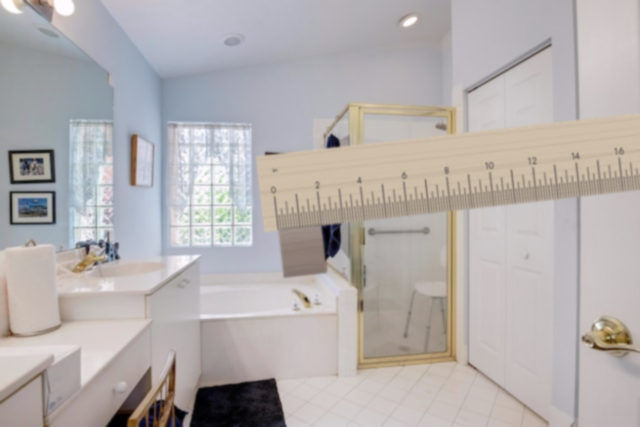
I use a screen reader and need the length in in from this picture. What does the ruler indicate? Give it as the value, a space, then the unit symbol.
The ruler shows 2 in
